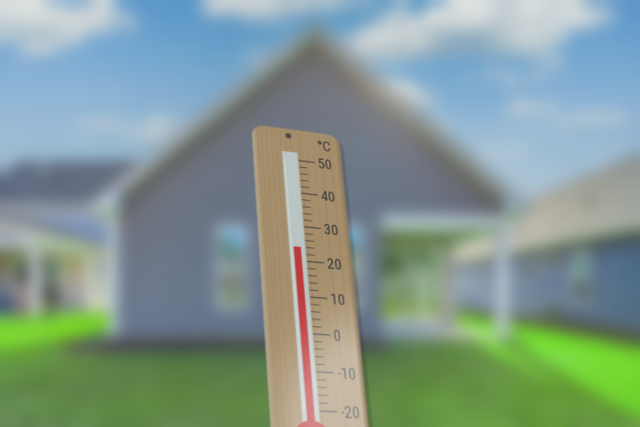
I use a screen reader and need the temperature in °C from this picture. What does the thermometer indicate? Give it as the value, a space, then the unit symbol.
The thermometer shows 24 °C
